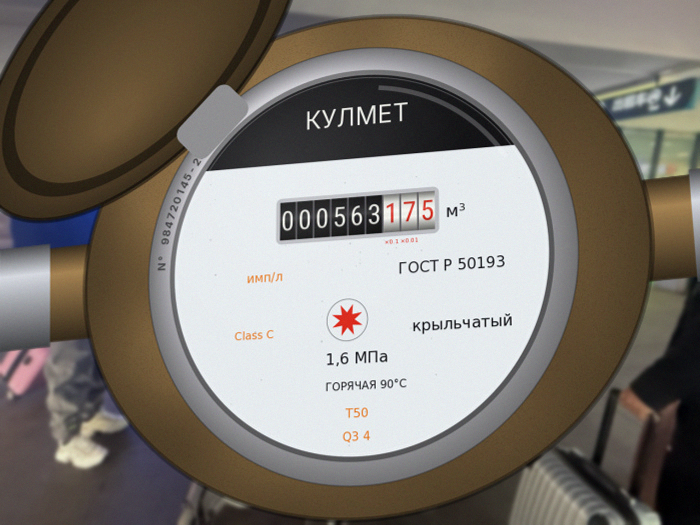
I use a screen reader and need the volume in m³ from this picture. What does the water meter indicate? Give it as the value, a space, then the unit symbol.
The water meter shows 563.175 m³
